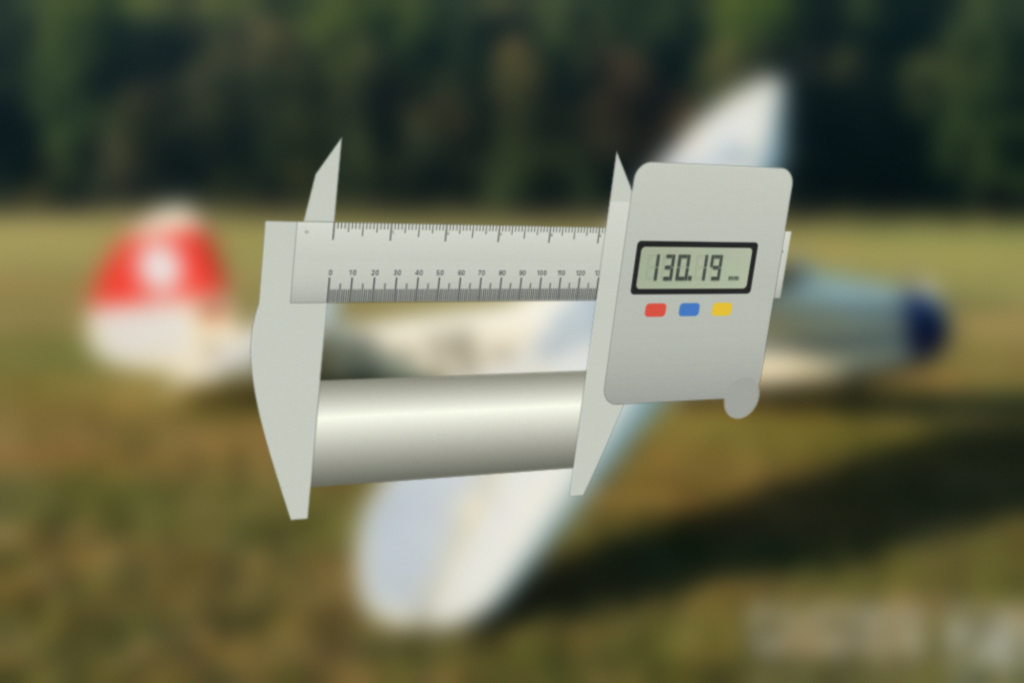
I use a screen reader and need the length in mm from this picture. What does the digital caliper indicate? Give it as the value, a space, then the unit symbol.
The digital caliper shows 130.19 mm
